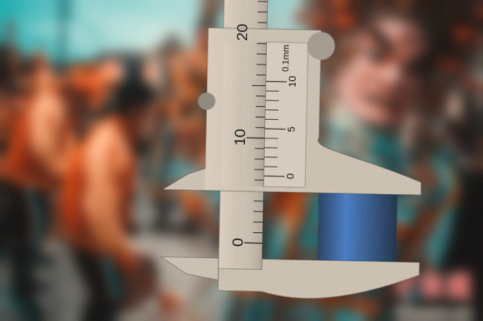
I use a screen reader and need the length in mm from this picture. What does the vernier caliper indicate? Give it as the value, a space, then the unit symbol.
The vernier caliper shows 6.4 mm
